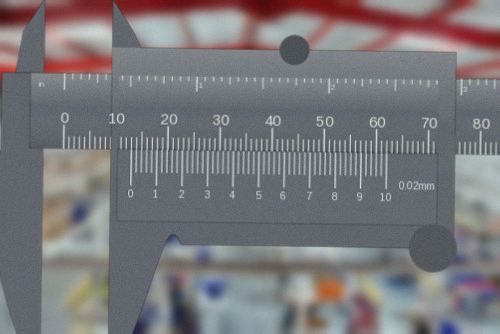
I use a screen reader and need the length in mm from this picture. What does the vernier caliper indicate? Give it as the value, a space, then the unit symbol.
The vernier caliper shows 13.0 mm
